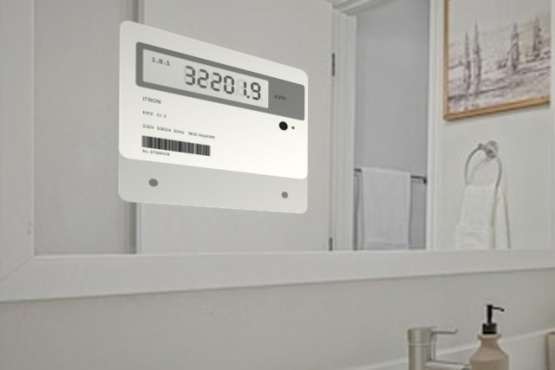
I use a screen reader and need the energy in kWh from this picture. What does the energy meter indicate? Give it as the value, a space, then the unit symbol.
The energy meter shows 32201.9 kWh
